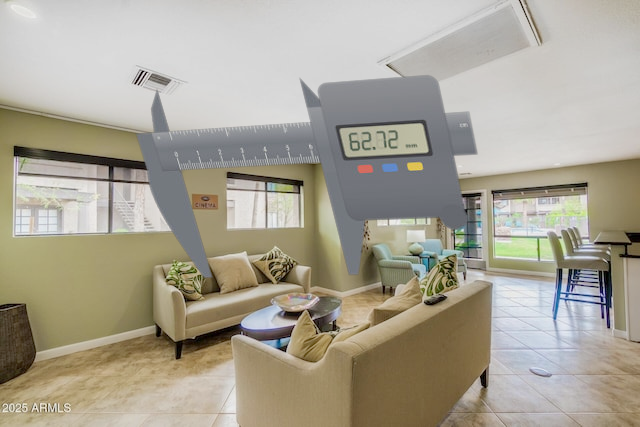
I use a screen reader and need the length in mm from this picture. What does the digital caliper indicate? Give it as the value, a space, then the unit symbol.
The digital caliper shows 62.72 mm
